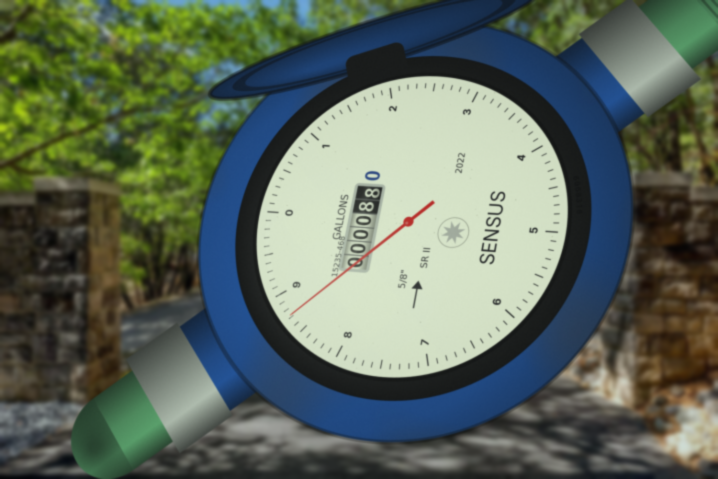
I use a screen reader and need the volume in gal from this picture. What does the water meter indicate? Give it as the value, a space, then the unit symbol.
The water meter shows 878.7 gal
